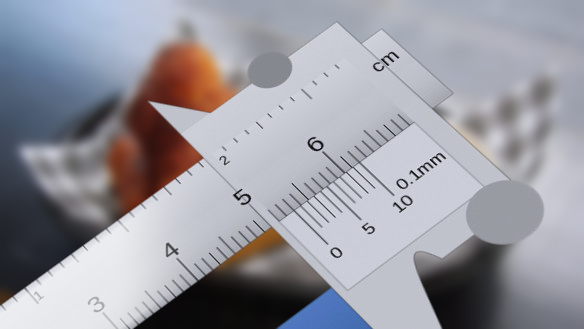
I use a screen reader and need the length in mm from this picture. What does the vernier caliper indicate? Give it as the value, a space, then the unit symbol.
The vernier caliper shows 53.0 mm
